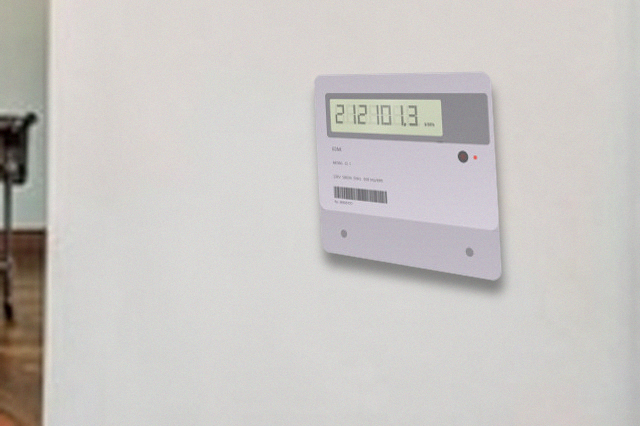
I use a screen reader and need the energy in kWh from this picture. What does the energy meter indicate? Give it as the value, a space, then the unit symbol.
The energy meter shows 212101.3 kWh
